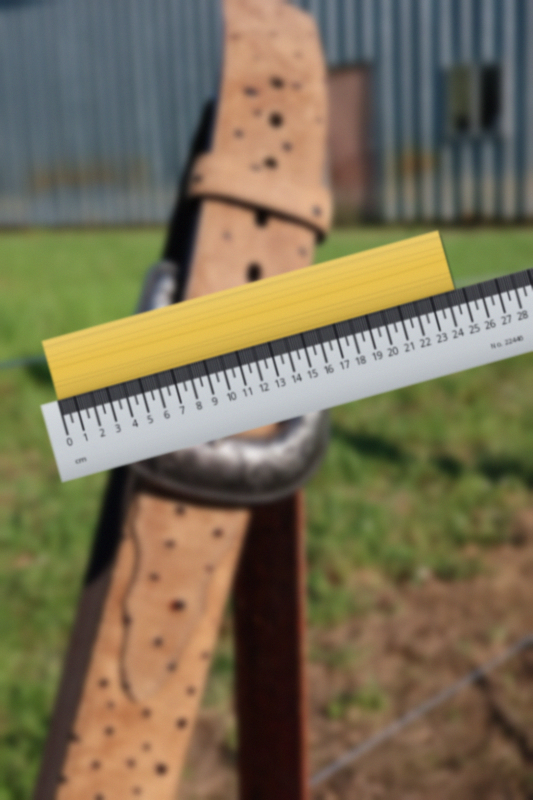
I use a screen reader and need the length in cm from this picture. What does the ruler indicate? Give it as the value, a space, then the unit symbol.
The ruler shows 24.5 cm
